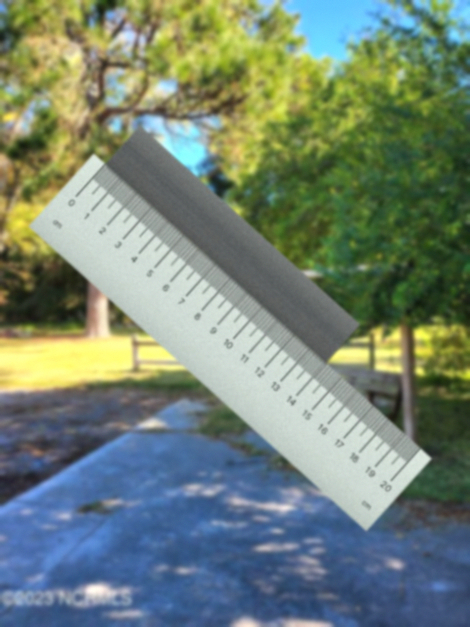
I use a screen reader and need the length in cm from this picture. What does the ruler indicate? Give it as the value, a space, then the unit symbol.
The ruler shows 14 cm
